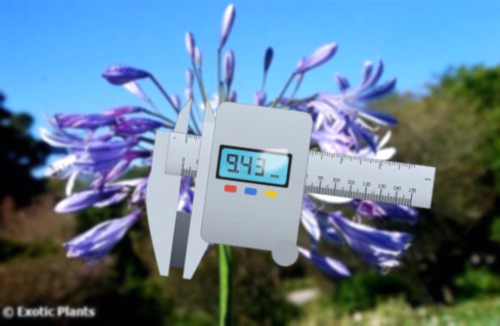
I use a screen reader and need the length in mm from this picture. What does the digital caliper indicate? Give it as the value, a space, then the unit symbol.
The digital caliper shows 9.43 mm
